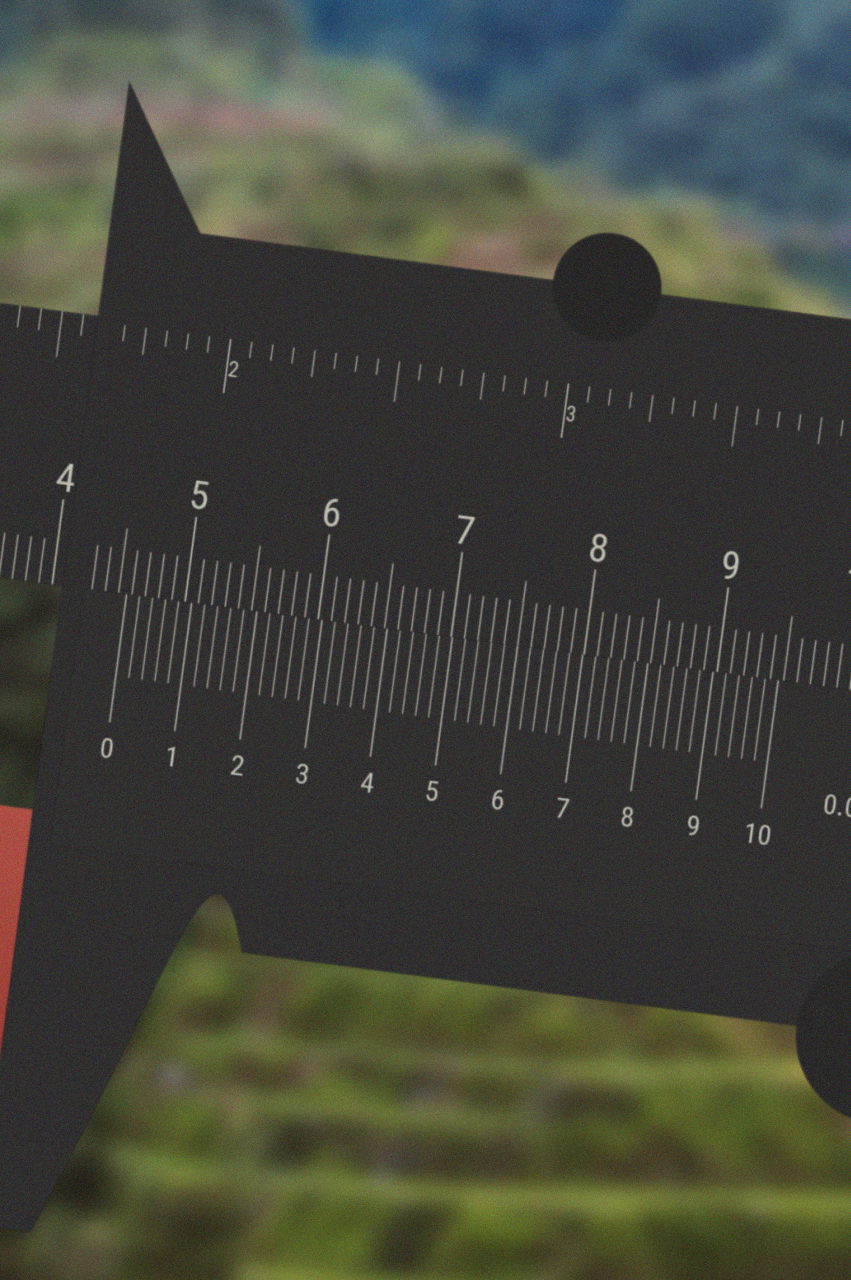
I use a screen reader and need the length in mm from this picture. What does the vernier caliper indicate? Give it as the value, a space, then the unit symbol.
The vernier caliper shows 45.6 mm
